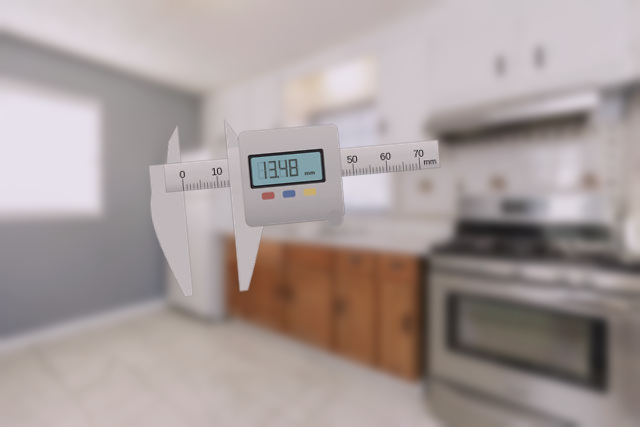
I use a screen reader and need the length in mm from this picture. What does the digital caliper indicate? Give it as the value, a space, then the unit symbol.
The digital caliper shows 13.48 mm
